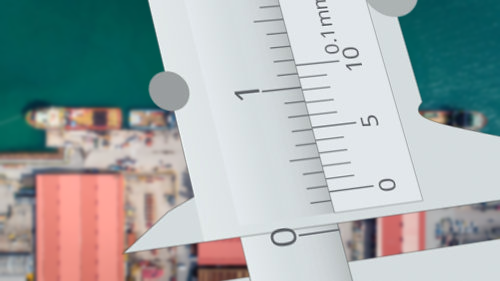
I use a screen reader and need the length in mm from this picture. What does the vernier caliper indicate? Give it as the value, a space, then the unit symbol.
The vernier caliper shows 2.6 mm
